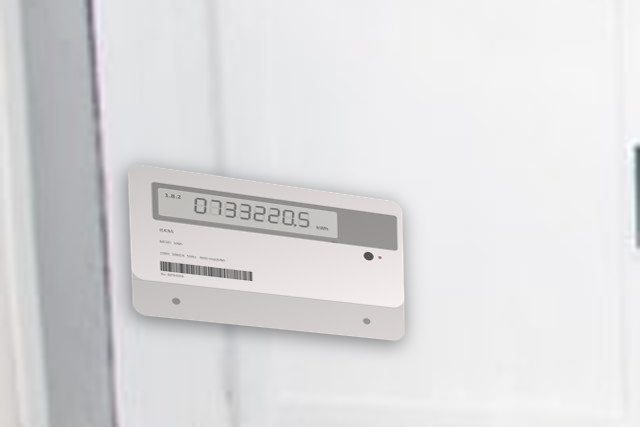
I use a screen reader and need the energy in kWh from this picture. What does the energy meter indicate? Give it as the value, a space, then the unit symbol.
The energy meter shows 733220.5 kWh
